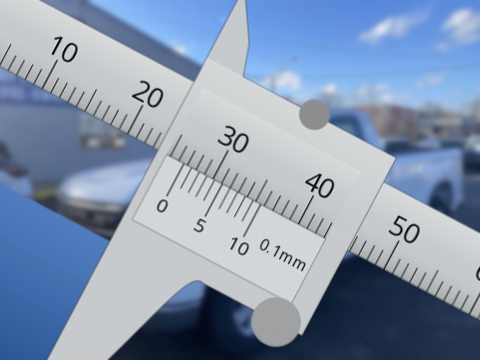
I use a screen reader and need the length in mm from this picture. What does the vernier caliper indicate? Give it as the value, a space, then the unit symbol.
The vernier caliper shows 26.6 mm
